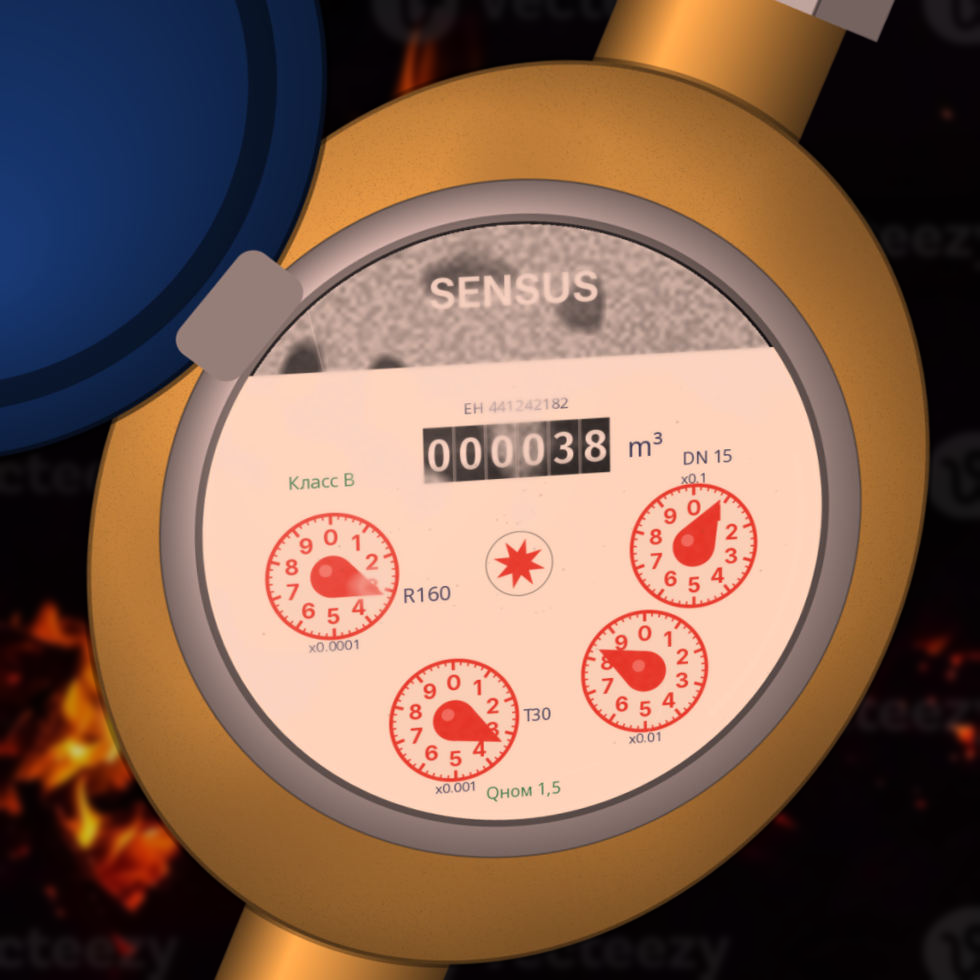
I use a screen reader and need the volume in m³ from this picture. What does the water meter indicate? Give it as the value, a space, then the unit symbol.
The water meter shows 38.0833 m³
